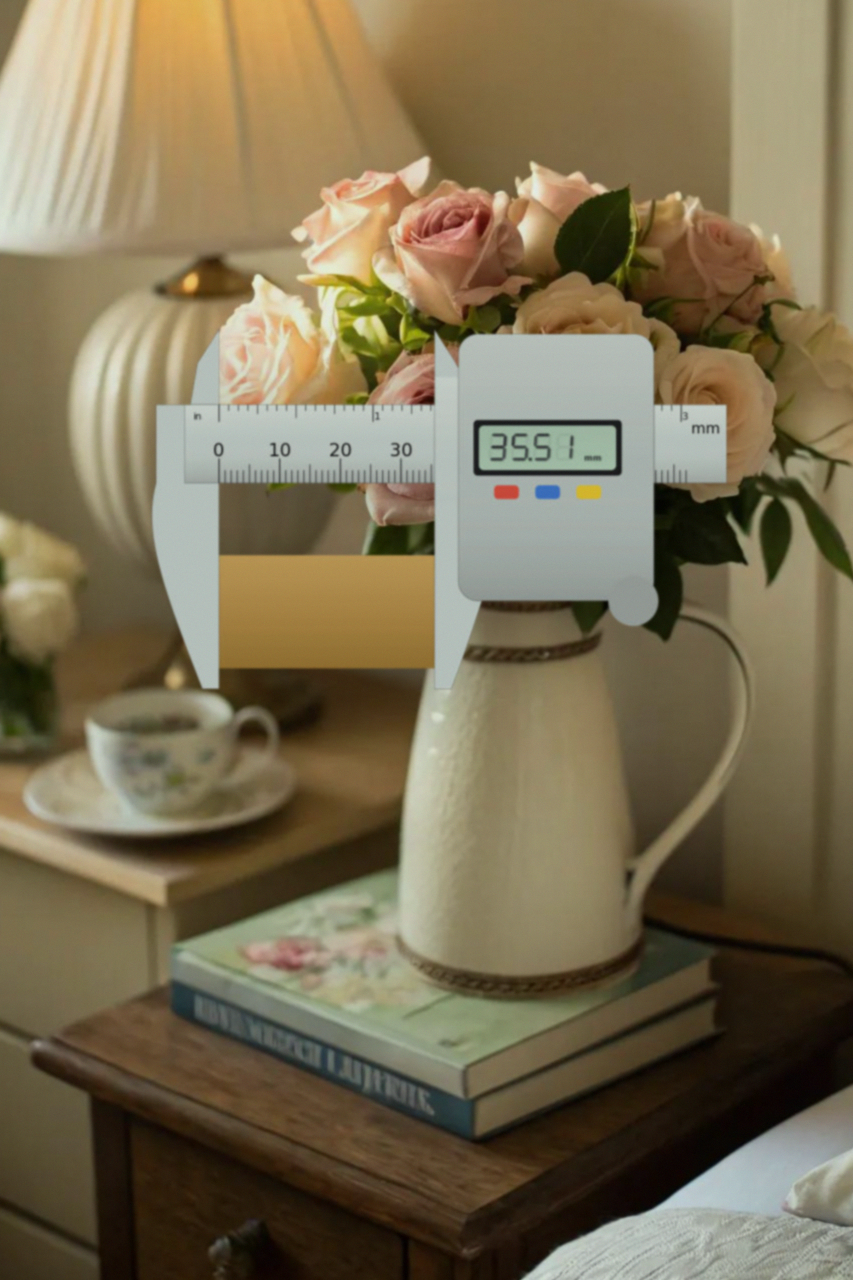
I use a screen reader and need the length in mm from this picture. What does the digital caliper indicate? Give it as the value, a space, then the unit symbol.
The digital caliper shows 35.51 mm
